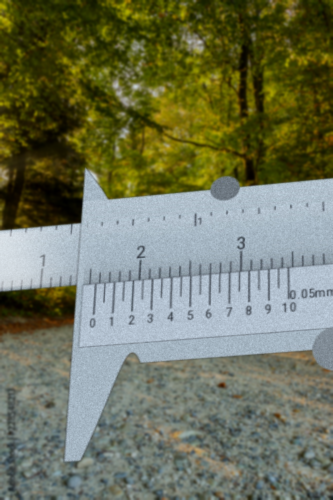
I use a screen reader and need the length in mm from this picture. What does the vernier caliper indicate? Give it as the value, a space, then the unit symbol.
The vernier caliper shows 15.6 mm
